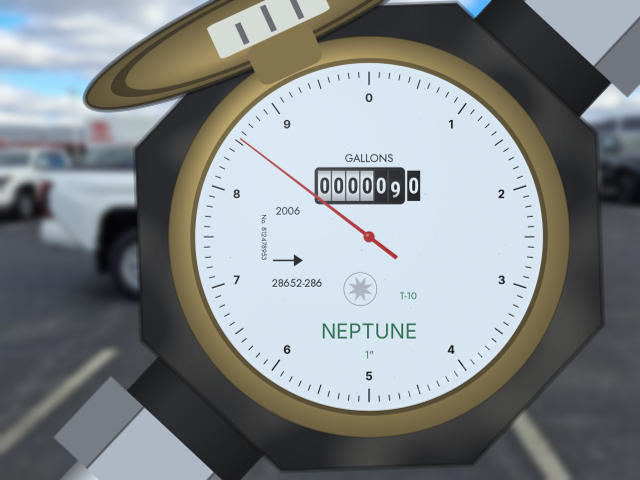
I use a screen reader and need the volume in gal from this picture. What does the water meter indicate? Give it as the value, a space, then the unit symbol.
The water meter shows 88.5 gal
